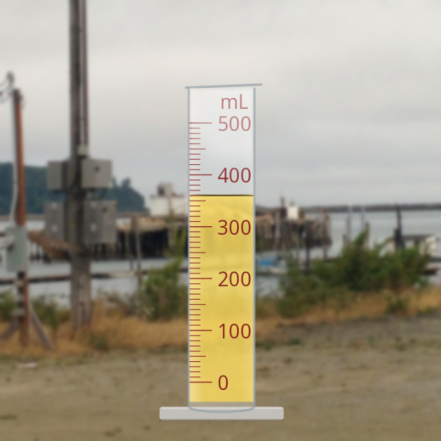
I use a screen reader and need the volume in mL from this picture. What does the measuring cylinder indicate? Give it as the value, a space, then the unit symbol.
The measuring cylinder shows 360 mL
